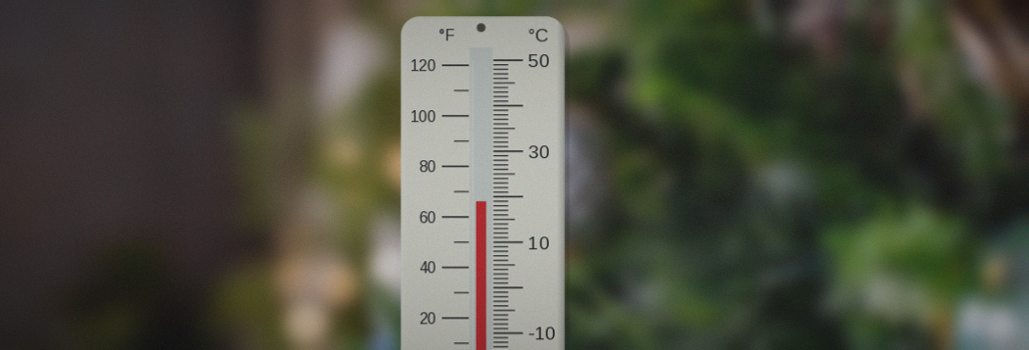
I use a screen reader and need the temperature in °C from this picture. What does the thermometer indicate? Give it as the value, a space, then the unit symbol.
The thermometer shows 19 °C
